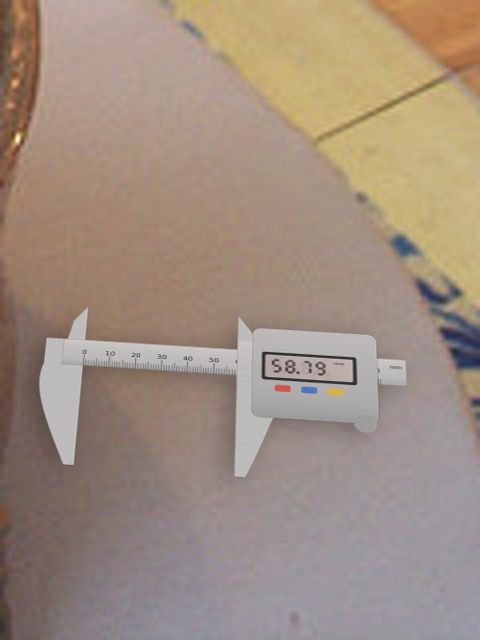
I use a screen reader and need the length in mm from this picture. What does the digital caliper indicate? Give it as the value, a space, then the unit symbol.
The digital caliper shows 58.79 mm
